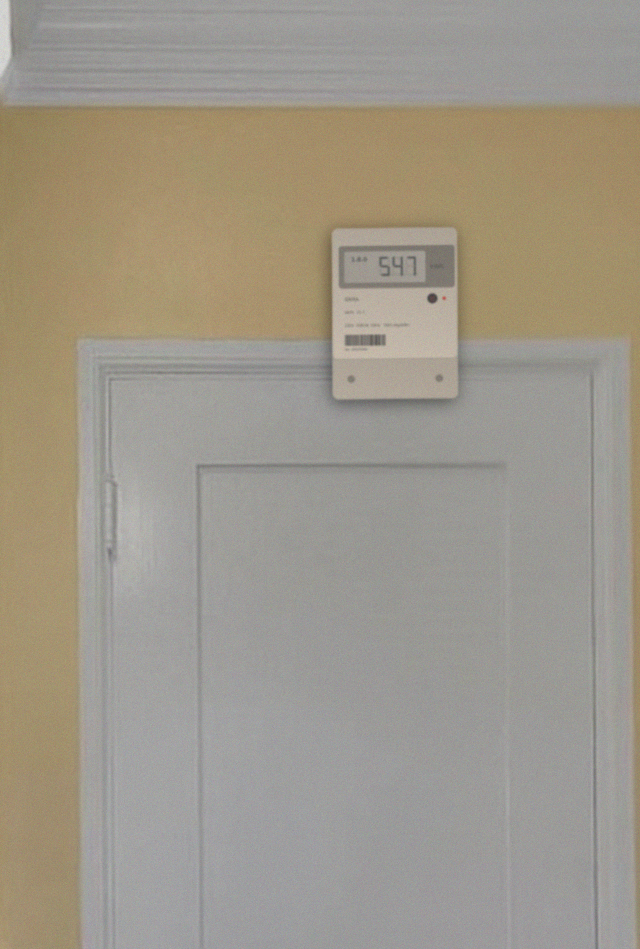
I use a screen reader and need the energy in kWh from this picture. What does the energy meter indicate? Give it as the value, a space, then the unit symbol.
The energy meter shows 547 kWh
